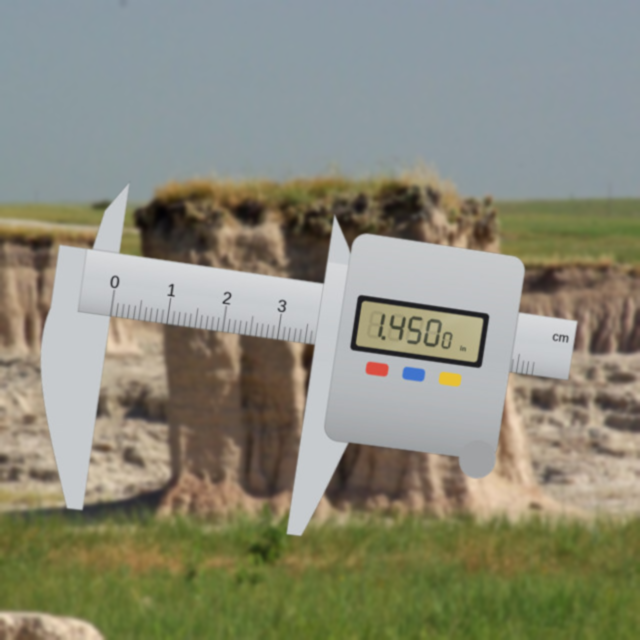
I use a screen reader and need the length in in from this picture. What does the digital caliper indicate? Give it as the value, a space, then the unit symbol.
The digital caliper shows 1.4500 in
